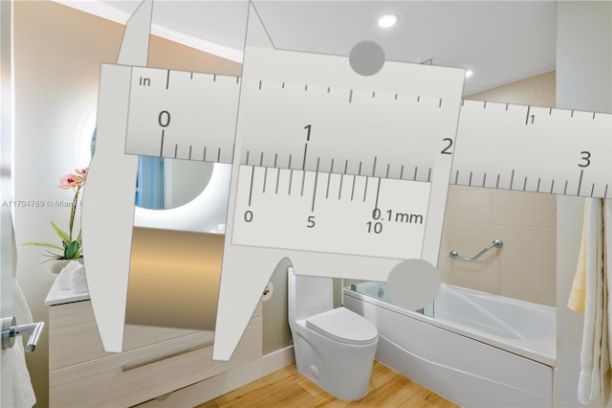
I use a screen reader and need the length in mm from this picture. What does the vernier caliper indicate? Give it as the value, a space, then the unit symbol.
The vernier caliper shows 6.5 mm
